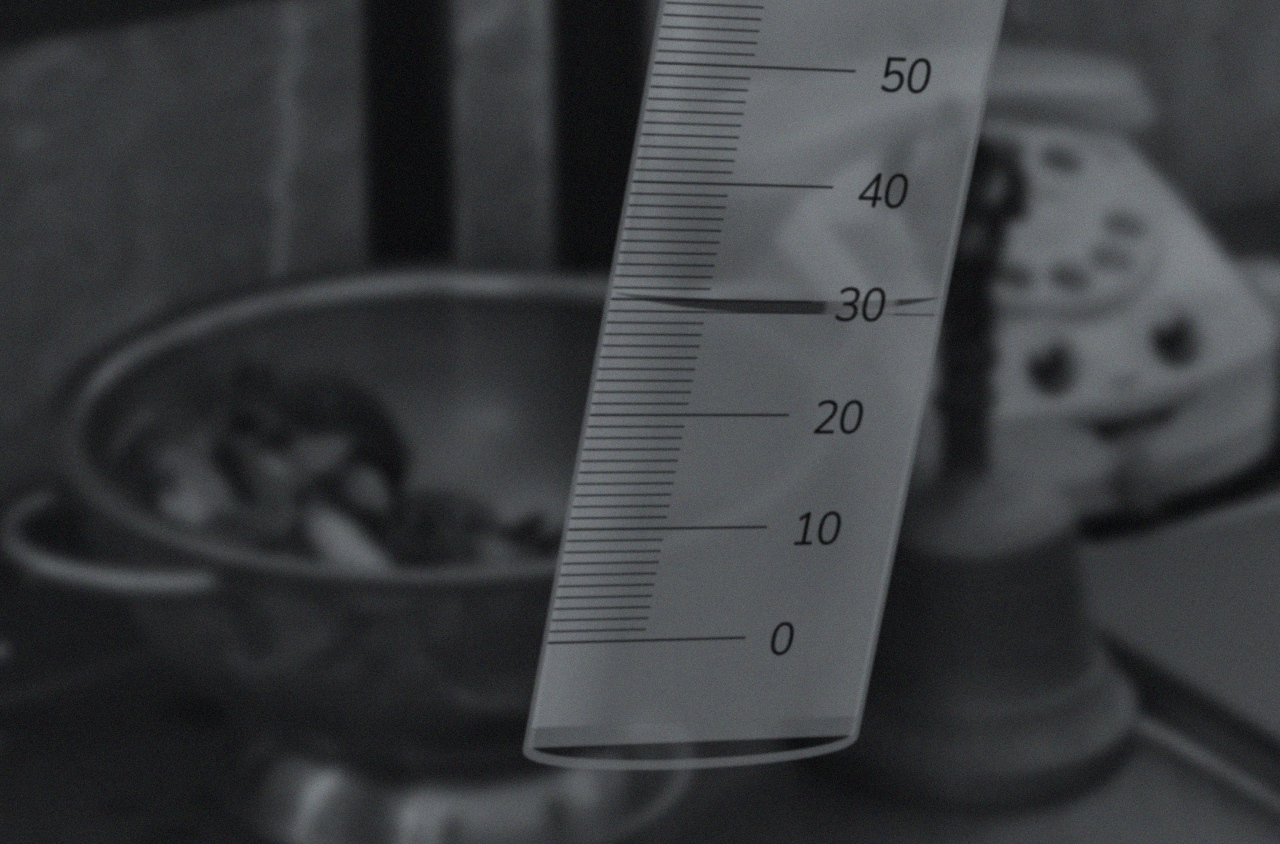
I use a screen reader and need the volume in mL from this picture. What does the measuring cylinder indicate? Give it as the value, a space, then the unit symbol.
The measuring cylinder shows 29 mL
